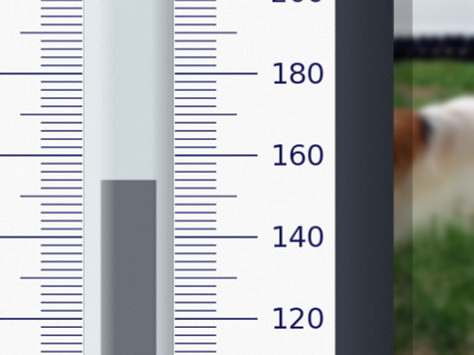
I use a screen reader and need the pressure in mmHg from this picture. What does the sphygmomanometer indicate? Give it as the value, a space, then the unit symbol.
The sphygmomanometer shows 154 mmHg
